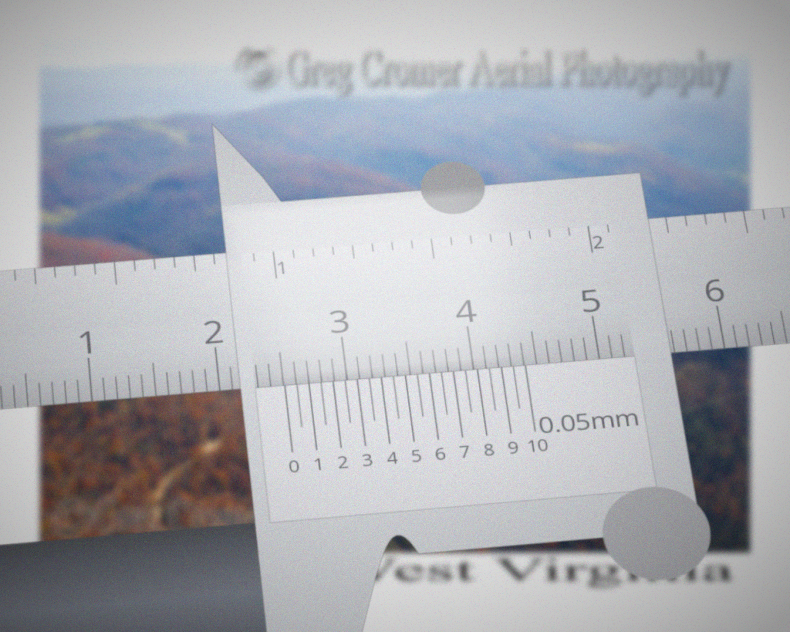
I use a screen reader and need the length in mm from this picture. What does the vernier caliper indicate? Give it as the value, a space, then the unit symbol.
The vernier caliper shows 25.1 mm
